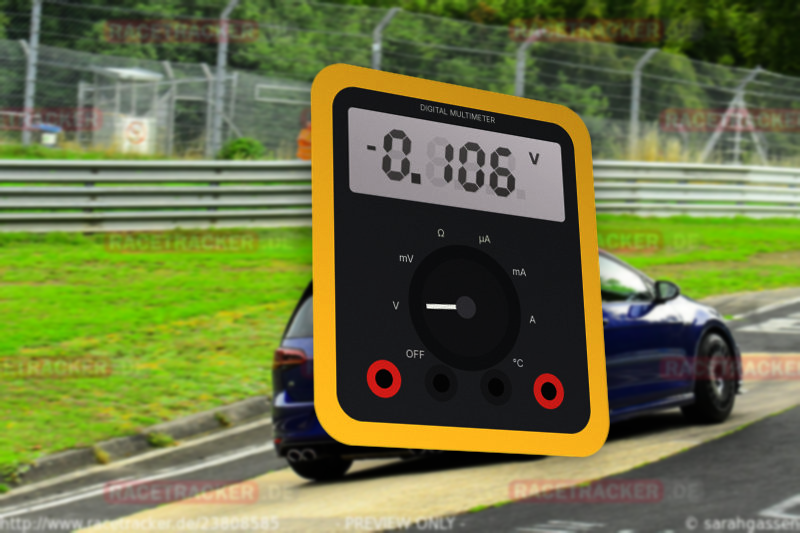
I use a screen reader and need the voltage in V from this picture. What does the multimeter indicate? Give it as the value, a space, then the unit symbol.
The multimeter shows -0.106 V
